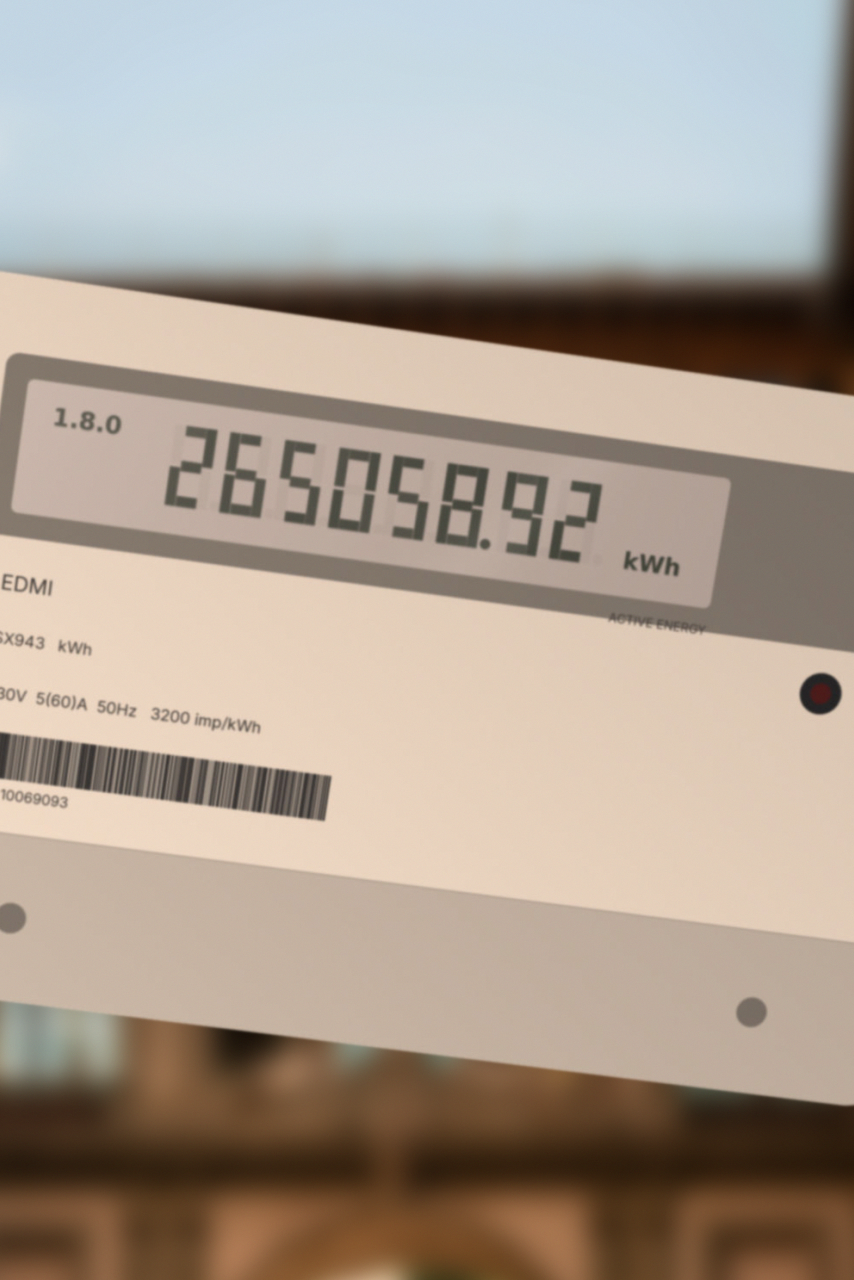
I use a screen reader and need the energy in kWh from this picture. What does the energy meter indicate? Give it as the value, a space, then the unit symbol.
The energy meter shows 265058.92 kWh
